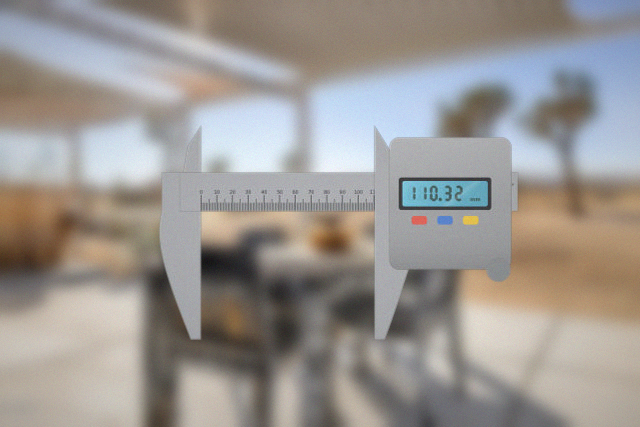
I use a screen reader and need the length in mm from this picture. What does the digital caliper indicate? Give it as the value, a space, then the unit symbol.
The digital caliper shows 110.32 mm
